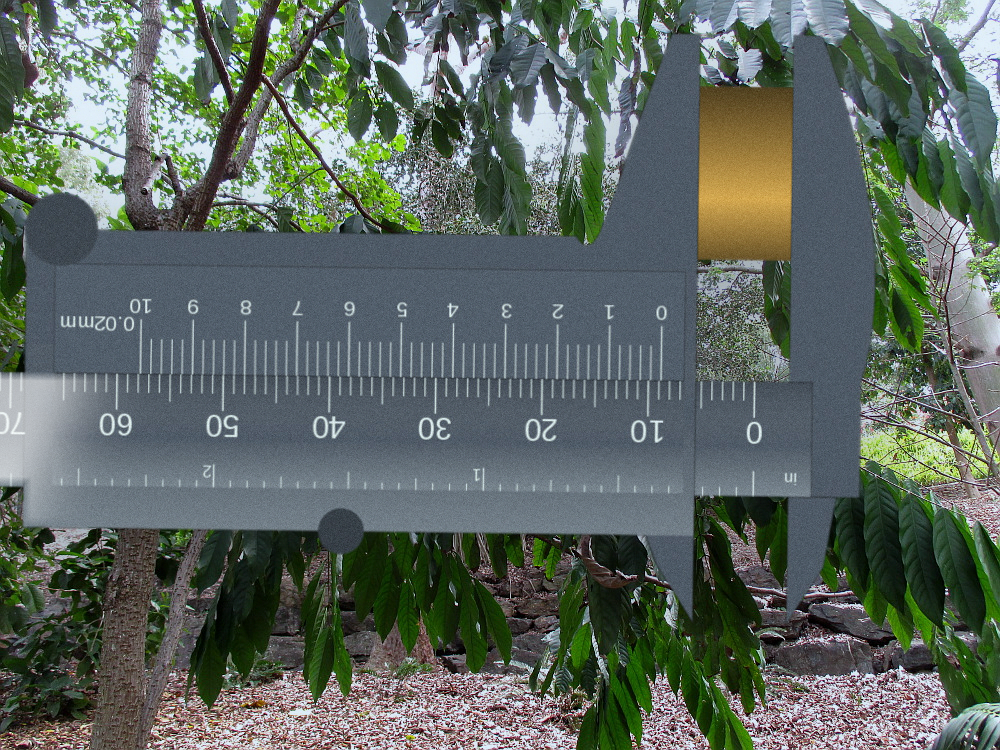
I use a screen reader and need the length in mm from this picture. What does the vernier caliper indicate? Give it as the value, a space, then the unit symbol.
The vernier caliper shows 8.8 mm
